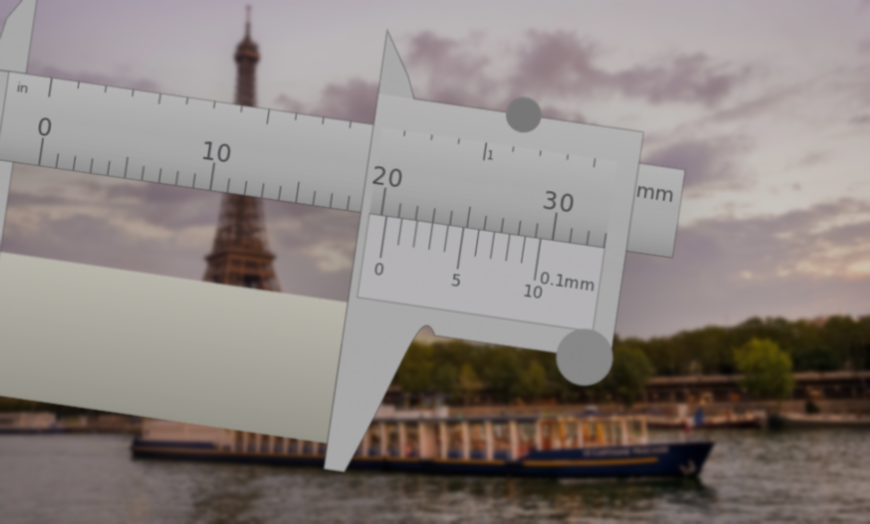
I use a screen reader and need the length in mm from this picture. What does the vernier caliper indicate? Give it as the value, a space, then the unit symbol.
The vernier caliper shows 20.3 mm
